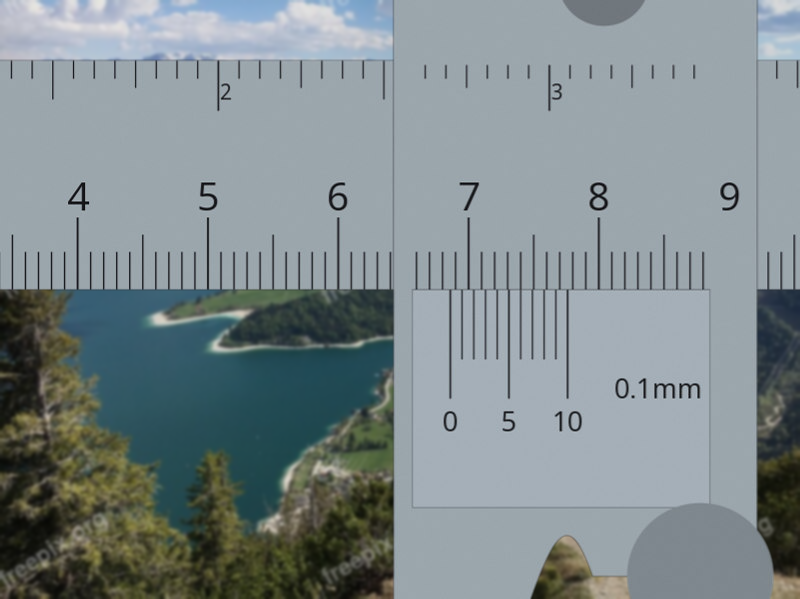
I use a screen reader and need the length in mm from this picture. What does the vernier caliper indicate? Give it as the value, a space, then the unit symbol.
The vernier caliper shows 68.6 mm
